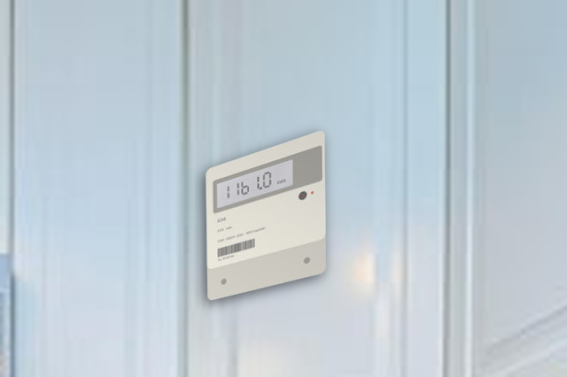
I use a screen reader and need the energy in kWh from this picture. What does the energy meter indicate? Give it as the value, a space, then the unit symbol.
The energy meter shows 1161.0 kWh
